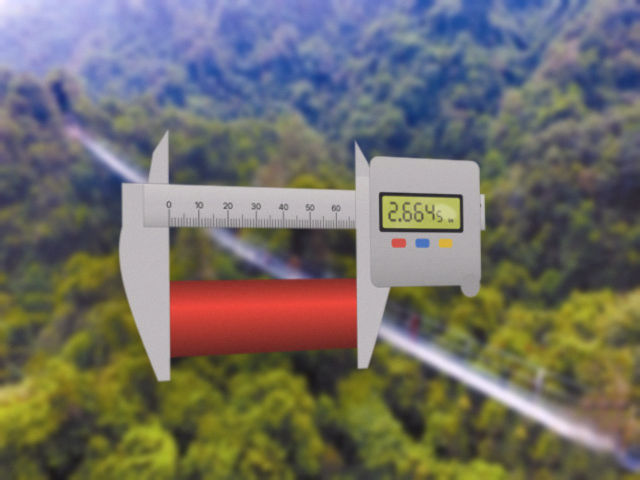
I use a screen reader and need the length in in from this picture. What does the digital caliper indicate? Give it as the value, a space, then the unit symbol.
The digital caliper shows 2.6645 in
